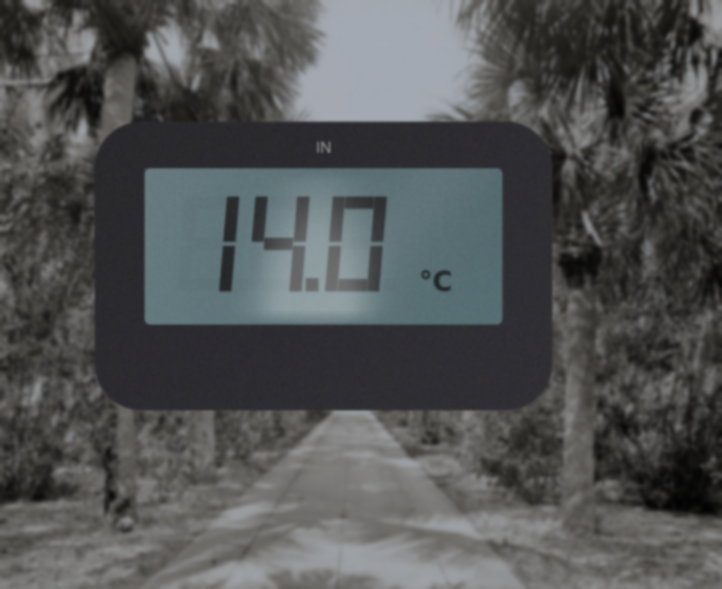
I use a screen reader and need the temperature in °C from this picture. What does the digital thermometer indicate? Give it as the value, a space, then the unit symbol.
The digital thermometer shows 14.0 °C
